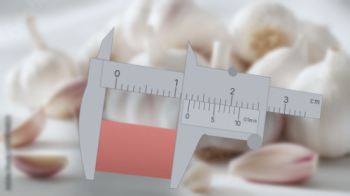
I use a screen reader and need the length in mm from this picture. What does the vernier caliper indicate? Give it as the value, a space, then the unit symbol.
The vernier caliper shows 12.6 mm
